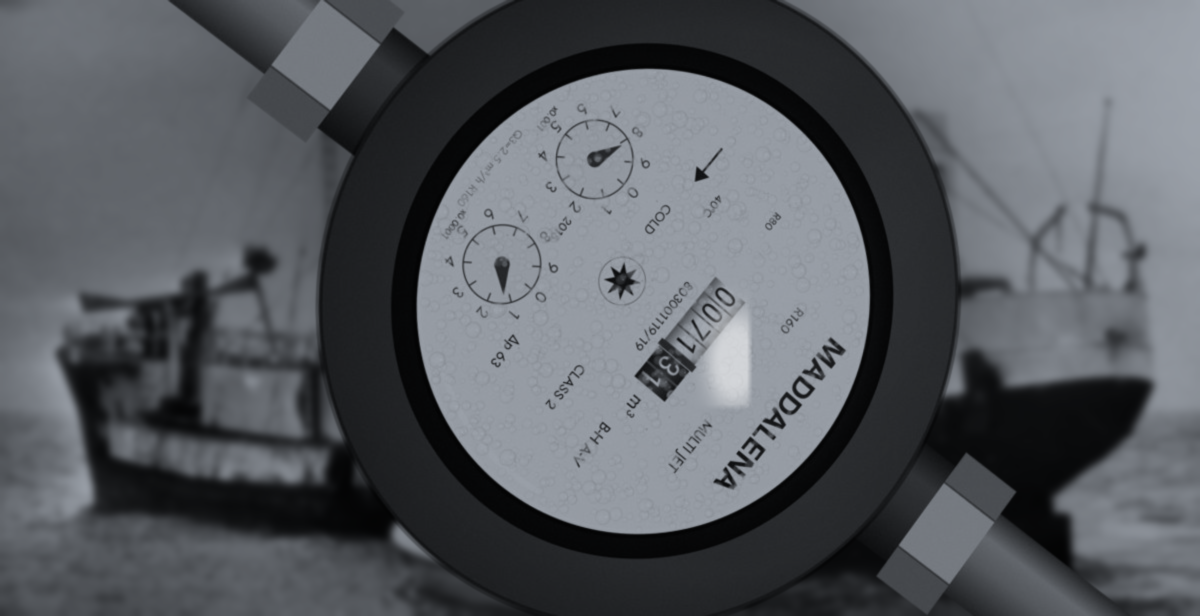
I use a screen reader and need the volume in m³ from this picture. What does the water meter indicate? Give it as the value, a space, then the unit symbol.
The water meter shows 71.3081 m³
